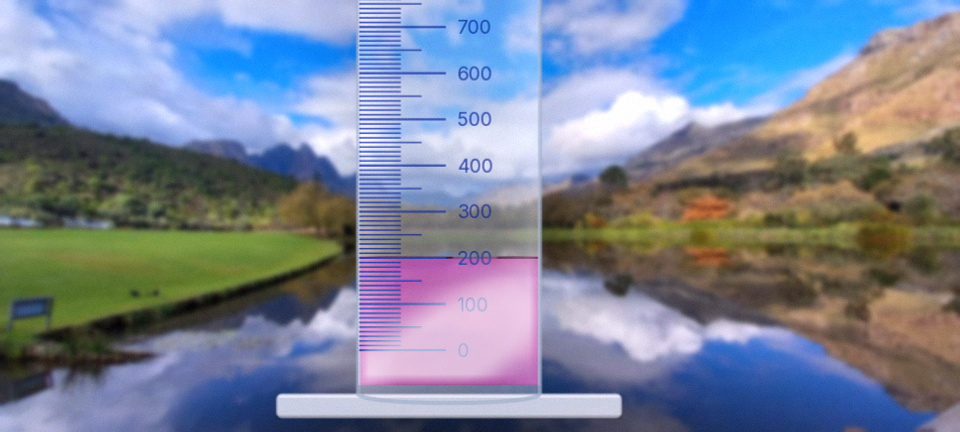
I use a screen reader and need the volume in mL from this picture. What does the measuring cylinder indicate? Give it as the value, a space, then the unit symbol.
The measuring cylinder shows 200 mL
